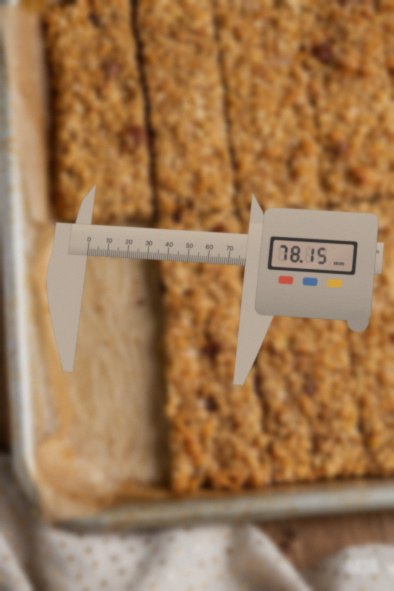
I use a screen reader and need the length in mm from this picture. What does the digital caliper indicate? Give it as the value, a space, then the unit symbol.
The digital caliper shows 78.15 mm
